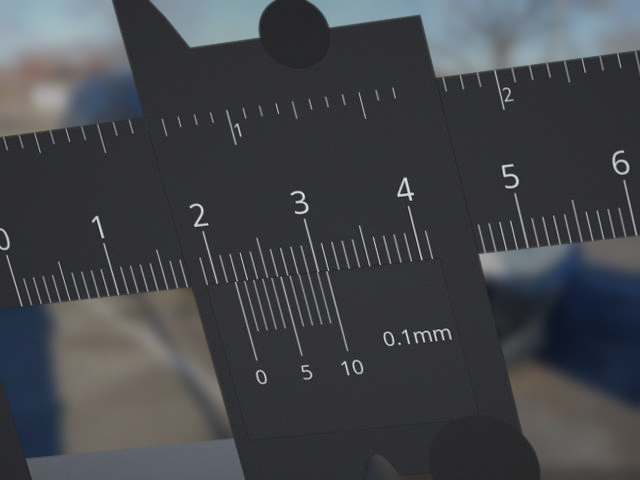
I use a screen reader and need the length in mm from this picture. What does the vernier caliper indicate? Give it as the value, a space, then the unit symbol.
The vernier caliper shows 21.8 mm
